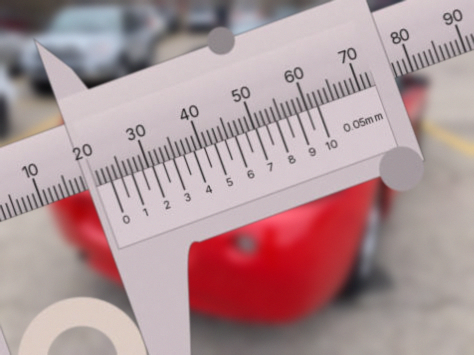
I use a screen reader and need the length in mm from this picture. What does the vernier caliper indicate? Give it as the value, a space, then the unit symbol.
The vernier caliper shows 23.0 mm
